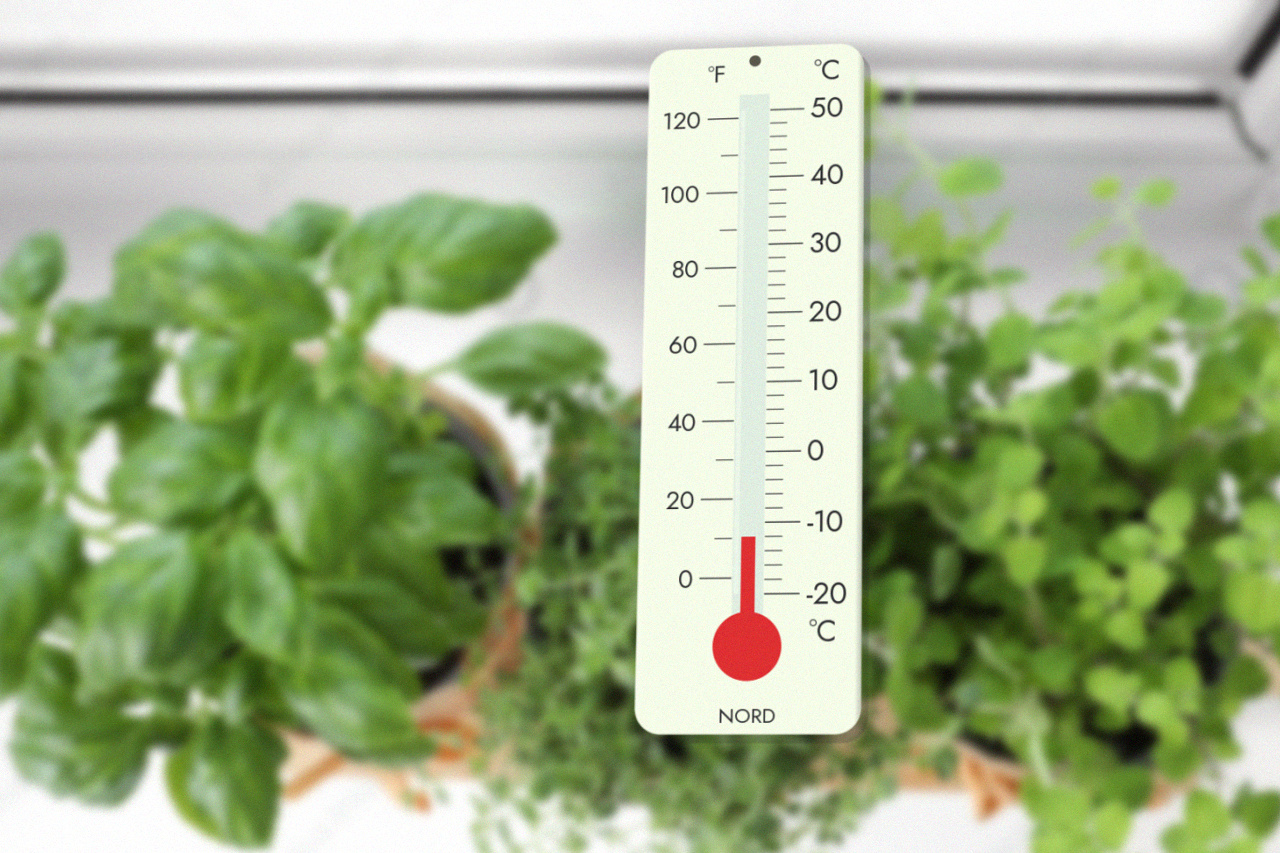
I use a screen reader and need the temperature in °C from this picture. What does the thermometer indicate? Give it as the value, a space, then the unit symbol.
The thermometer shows -12 °C
